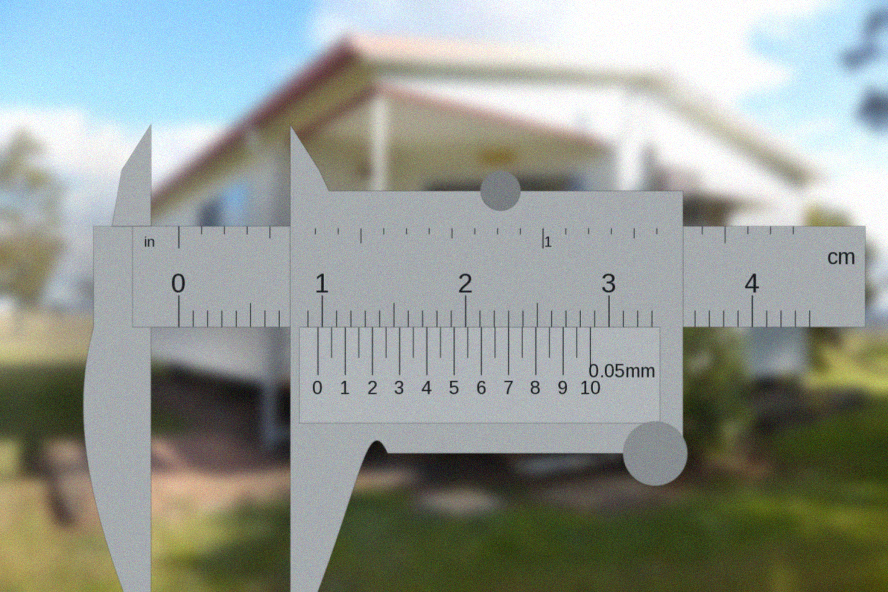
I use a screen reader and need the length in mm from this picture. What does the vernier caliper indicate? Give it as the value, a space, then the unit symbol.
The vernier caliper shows 9.7 mm
